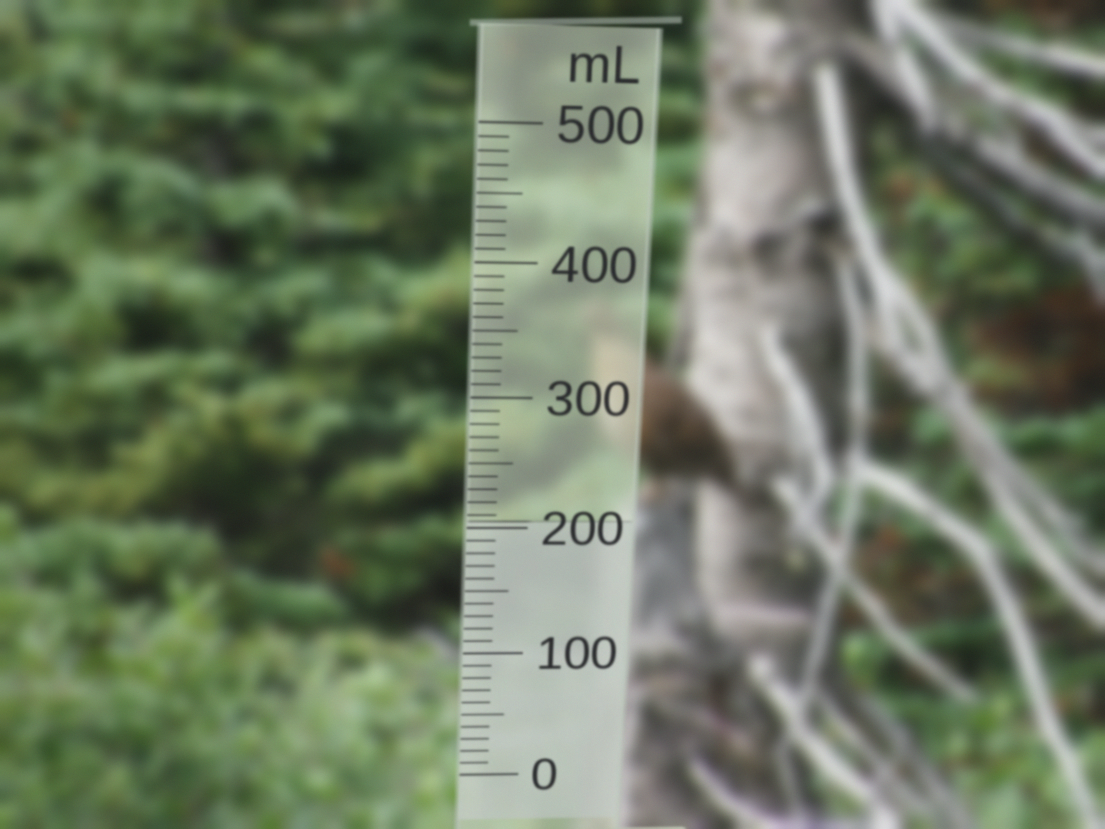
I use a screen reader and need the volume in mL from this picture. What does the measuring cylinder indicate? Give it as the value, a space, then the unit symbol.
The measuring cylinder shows 205 mL
